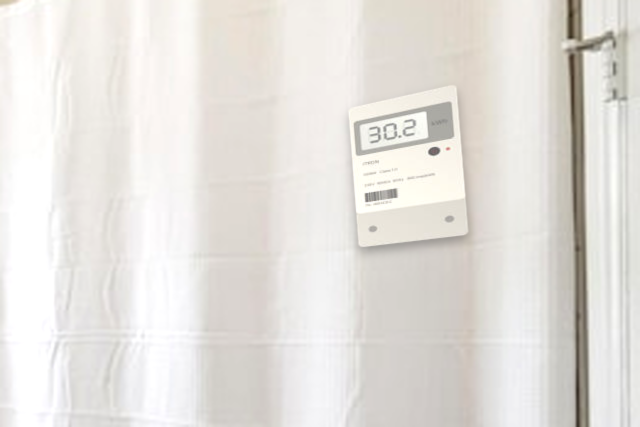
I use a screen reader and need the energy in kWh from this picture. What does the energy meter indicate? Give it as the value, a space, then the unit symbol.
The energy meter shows 30.2 kWh
